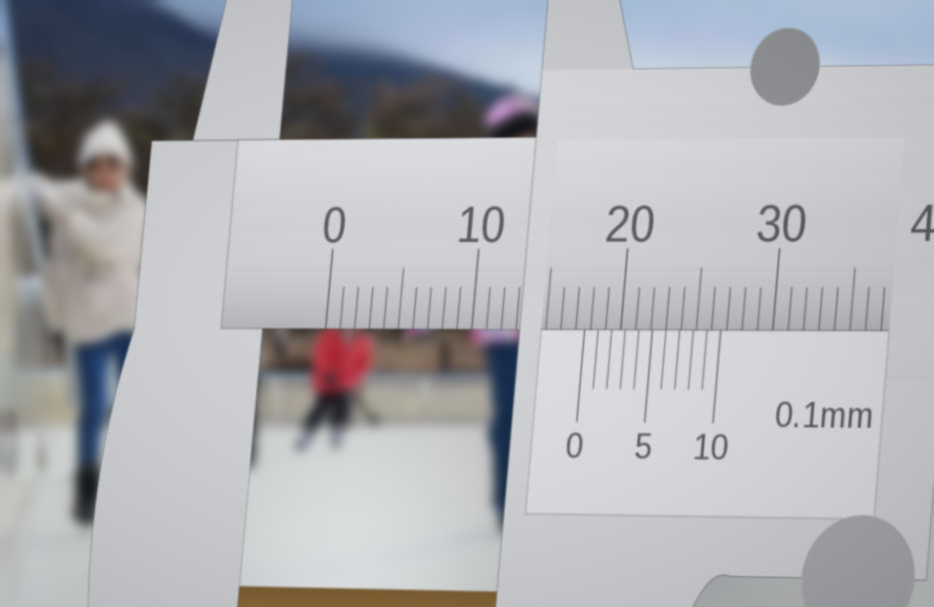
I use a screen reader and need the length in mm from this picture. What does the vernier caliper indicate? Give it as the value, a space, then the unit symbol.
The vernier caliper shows 17.6 mm
